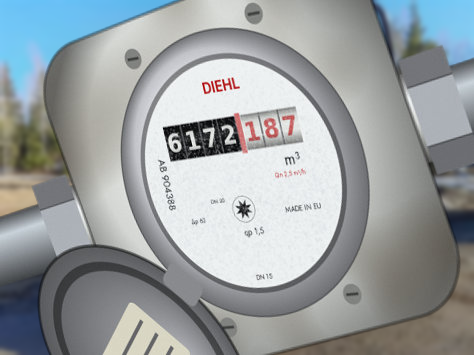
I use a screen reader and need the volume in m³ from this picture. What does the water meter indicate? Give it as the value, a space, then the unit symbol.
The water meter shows 6172.187 m³
